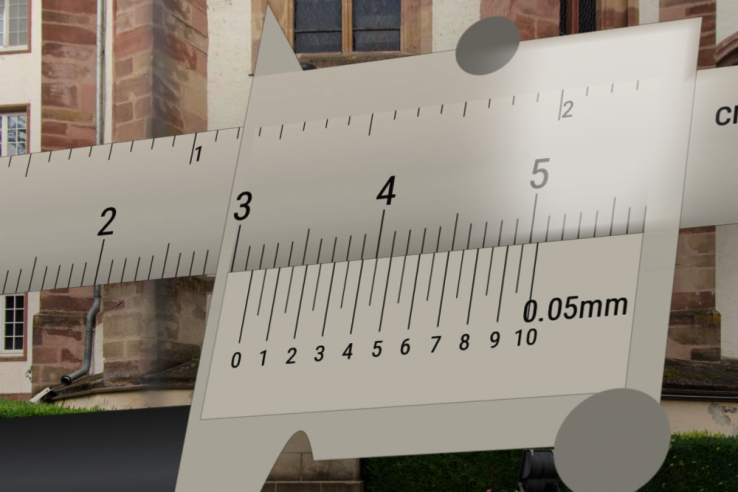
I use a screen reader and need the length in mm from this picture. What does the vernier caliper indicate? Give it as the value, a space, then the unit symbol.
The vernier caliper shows 31.5 mm
